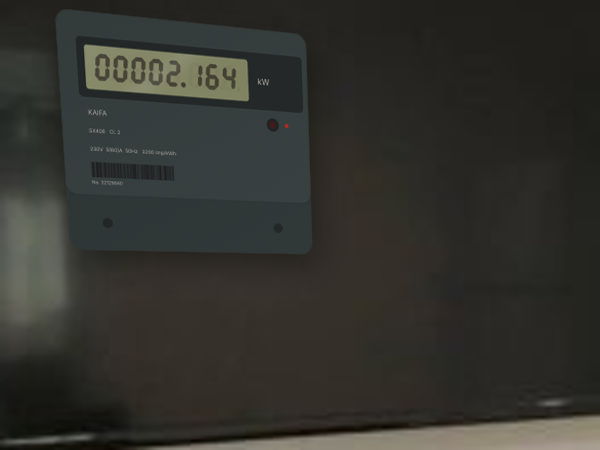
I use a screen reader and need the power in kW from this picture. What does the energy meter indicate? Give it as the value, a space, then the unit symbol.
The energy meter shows 2.164 kW
